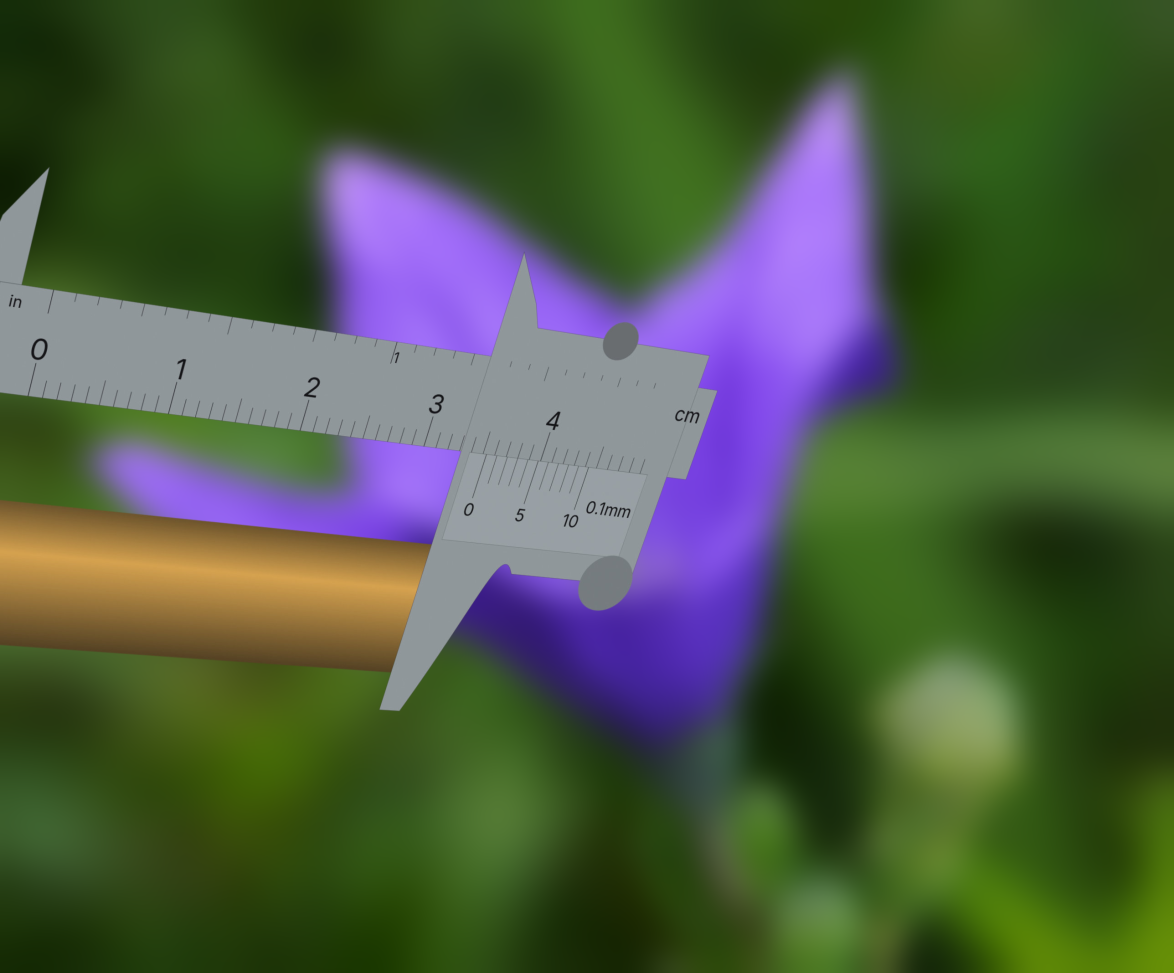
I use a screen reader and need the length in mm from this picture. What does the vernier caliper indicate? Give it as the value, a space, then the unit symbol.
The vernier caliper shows 35.3 mm
